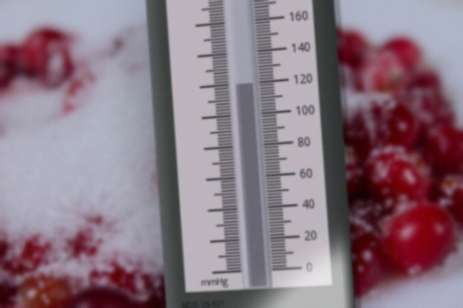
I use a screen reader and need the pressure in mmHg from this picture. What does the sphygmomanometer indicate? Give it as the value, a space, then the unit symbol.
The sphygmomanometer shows 120 mmHg
